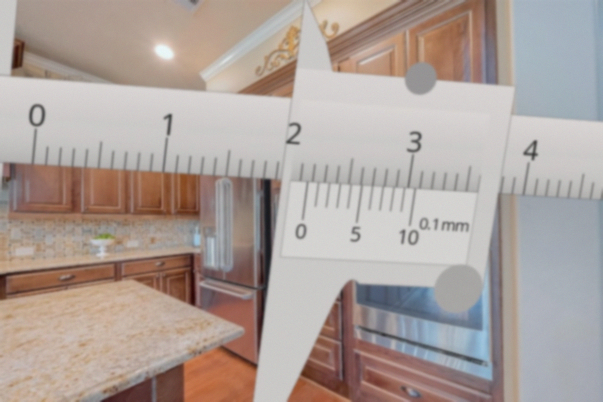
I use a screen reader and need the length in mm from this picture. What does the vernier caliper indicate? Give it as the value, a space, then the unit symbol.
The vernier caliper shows 21.6 mm
